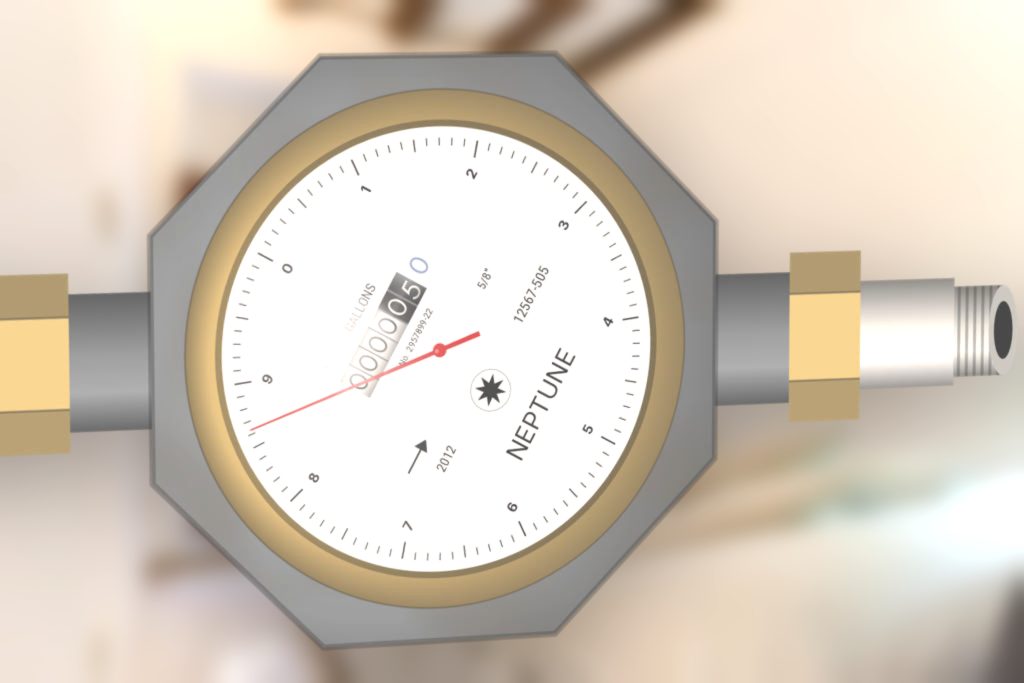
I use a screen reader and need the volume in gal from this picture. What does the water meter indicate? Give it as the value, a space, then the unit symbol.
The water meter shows 48.6 gal
